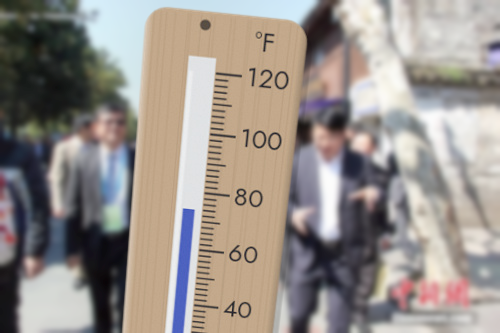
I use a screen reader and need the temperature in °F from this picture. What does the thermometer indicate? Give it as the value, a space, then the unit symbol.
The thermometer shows 74 °F
